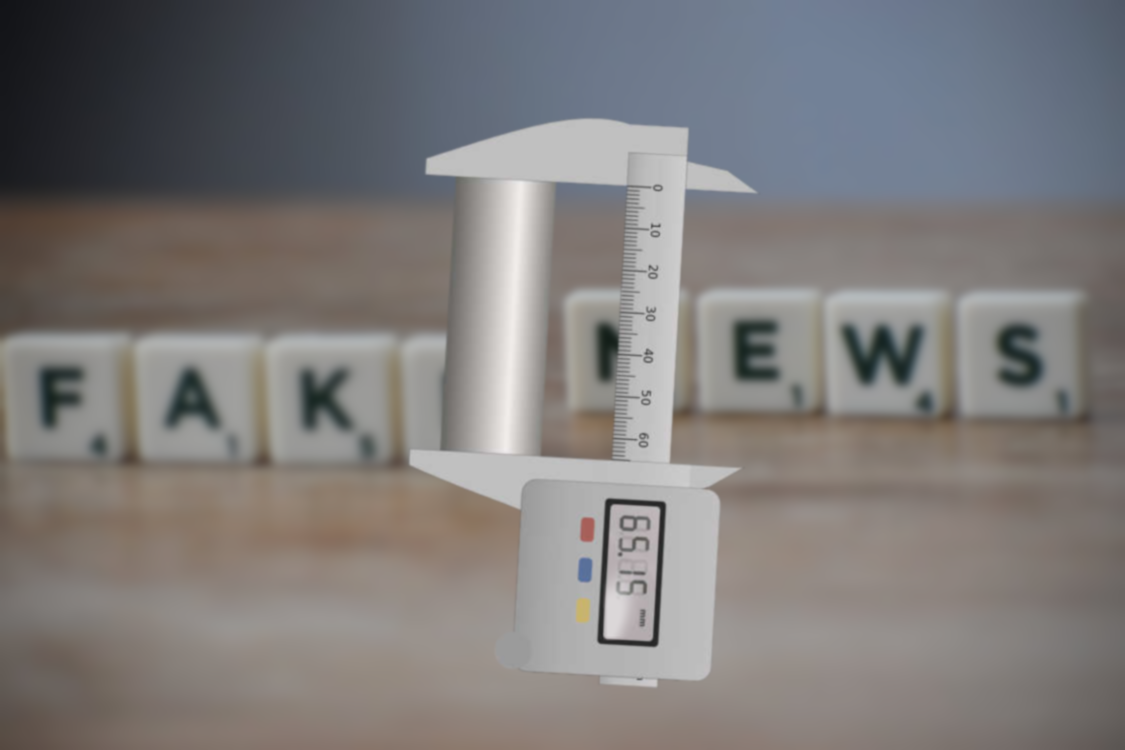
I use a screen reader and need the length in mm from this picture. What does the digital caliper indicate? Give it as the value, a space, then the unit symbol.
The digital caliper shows 65.15 mm
